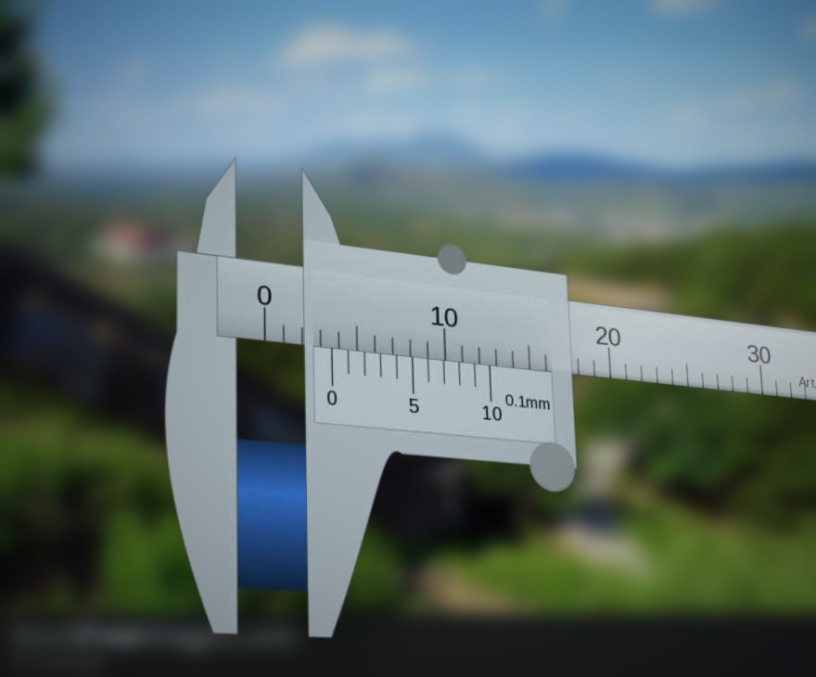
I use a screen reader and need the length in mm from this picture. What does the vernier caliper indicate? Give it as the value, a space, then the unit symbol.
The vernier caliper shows 3.6 mm
